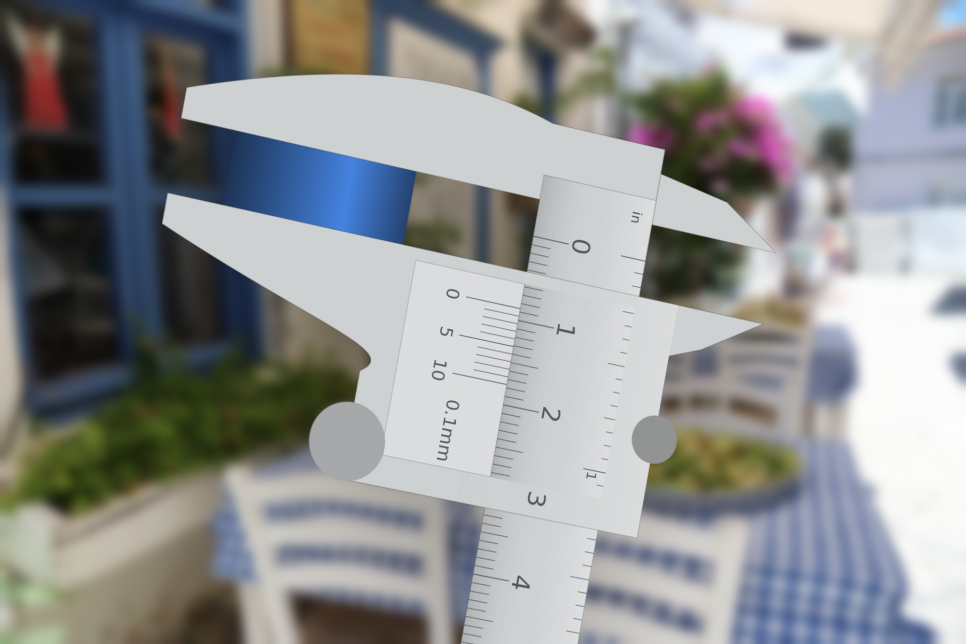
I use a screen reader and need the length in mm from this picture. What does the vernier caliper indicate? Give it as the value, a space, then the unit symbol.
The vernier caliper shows 8.6 mm
